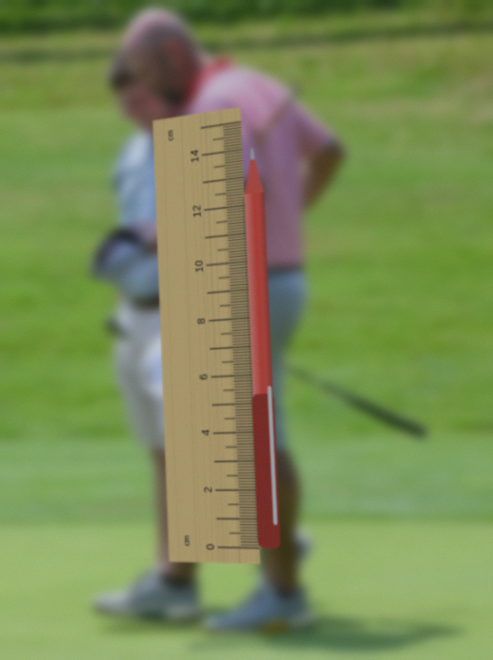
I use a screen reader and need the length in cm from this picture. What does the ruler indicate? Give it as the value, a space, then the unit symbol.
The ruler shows 14 cm
